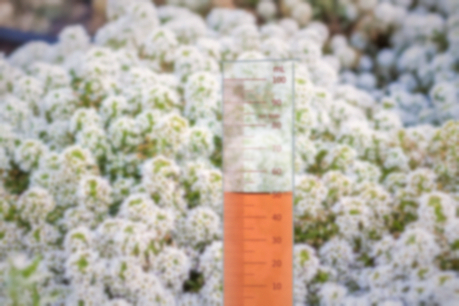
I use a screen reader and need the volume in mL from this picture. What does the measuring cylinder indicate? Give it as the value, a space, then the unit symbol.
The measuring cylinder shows 50 mL
